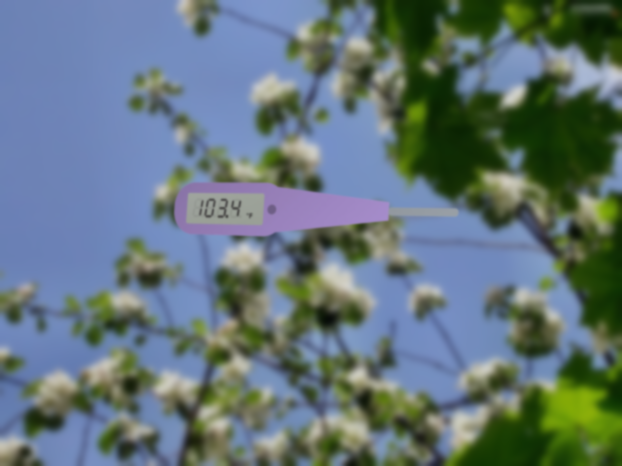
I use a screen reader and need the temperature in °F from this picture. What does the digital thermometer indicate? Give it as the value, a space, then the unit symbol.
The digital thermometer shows 103.4 °F
